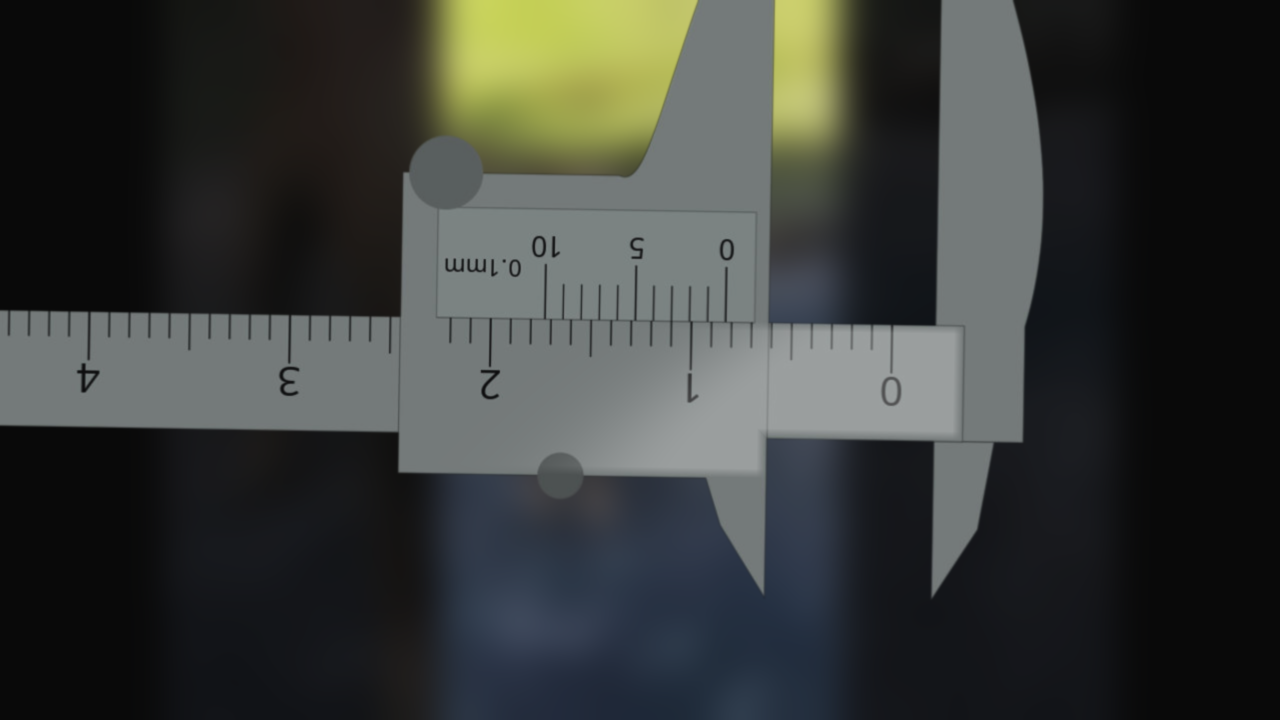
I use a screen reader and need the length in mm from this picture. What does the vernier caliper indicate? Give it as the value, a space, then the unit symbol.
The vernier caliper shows 8.3 mm
